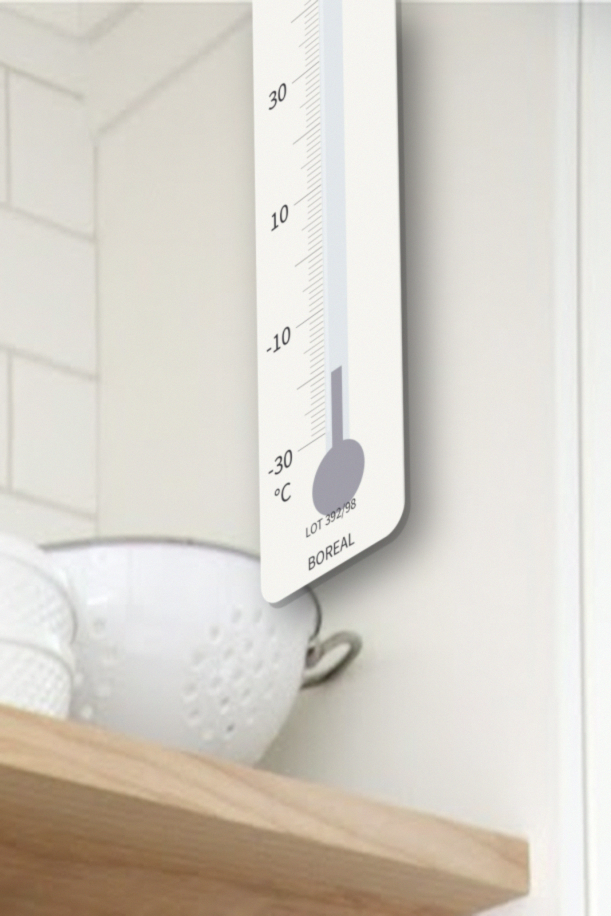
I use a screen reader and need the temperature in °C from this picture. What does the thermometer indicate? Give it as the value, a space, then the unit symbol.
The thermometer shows -21 °C
